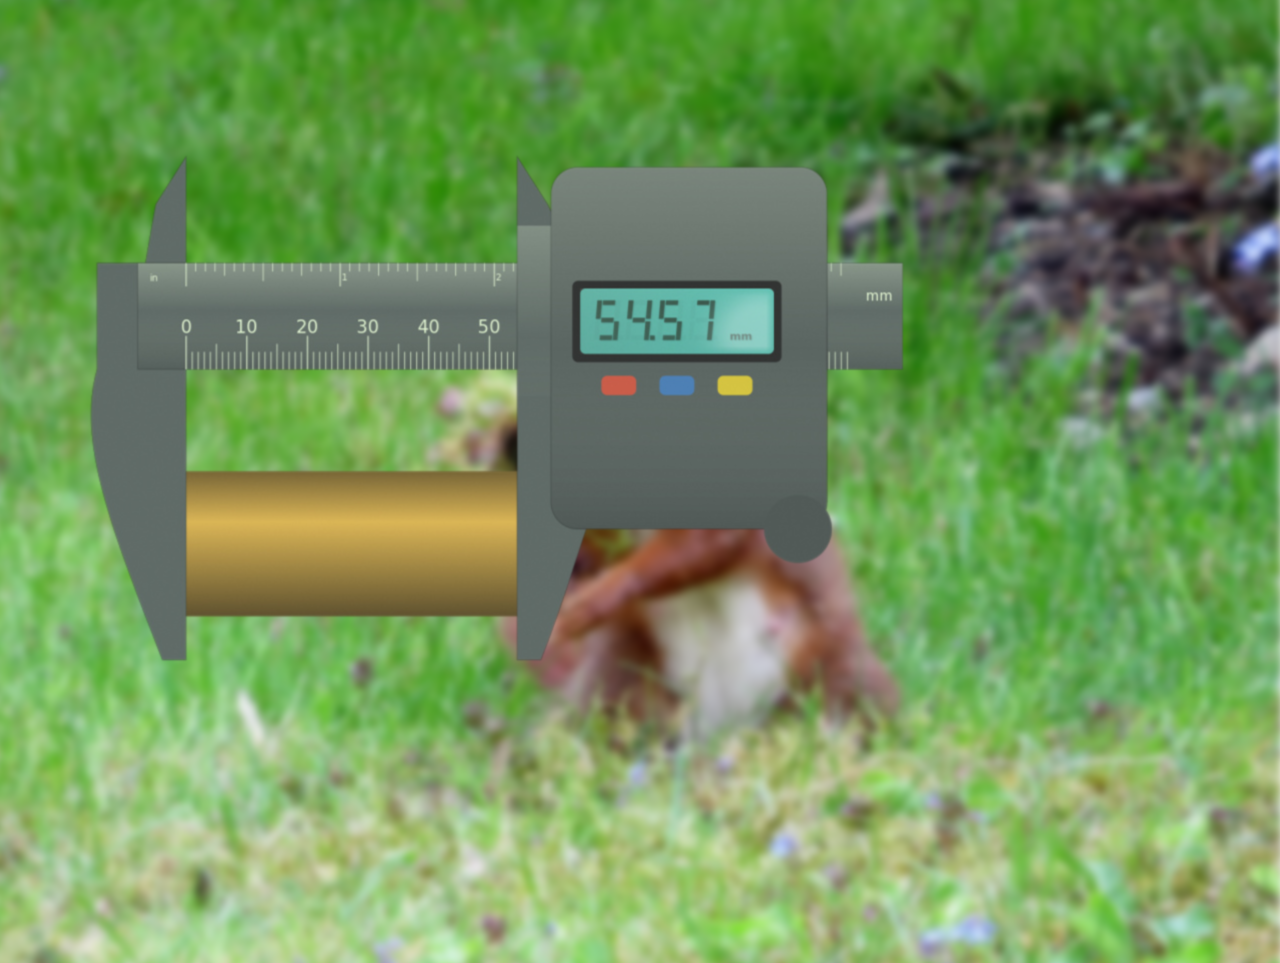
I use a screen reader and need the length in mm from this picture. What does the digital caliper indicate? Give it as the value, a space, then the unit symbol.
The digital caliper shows 54.57 mm
